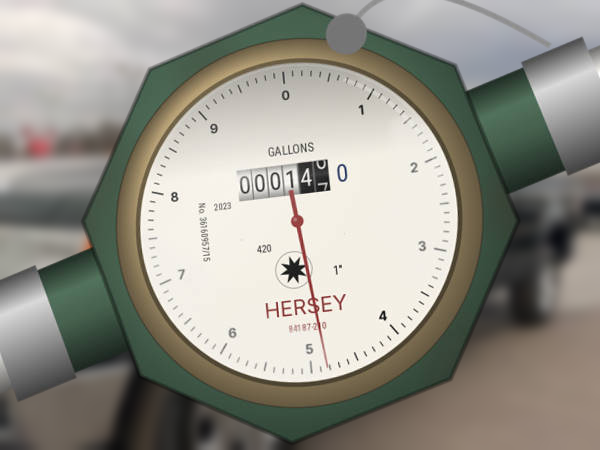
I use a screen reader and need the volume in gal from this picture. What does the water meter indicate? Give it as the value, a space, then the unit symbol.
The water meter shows 1464.8 gal
